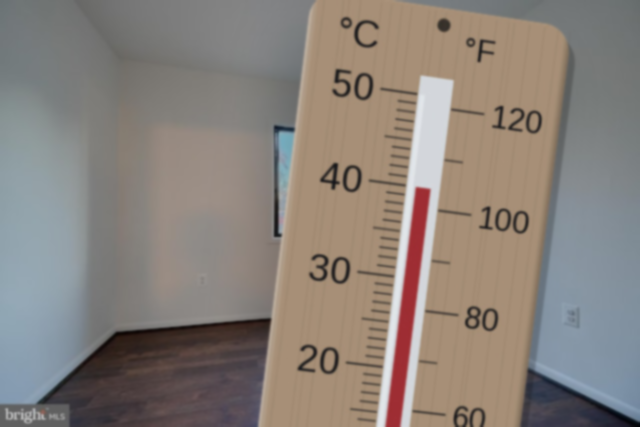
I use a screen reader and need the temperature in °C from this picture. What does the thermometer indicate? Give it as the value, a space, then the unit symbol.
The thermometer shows 40 °C
